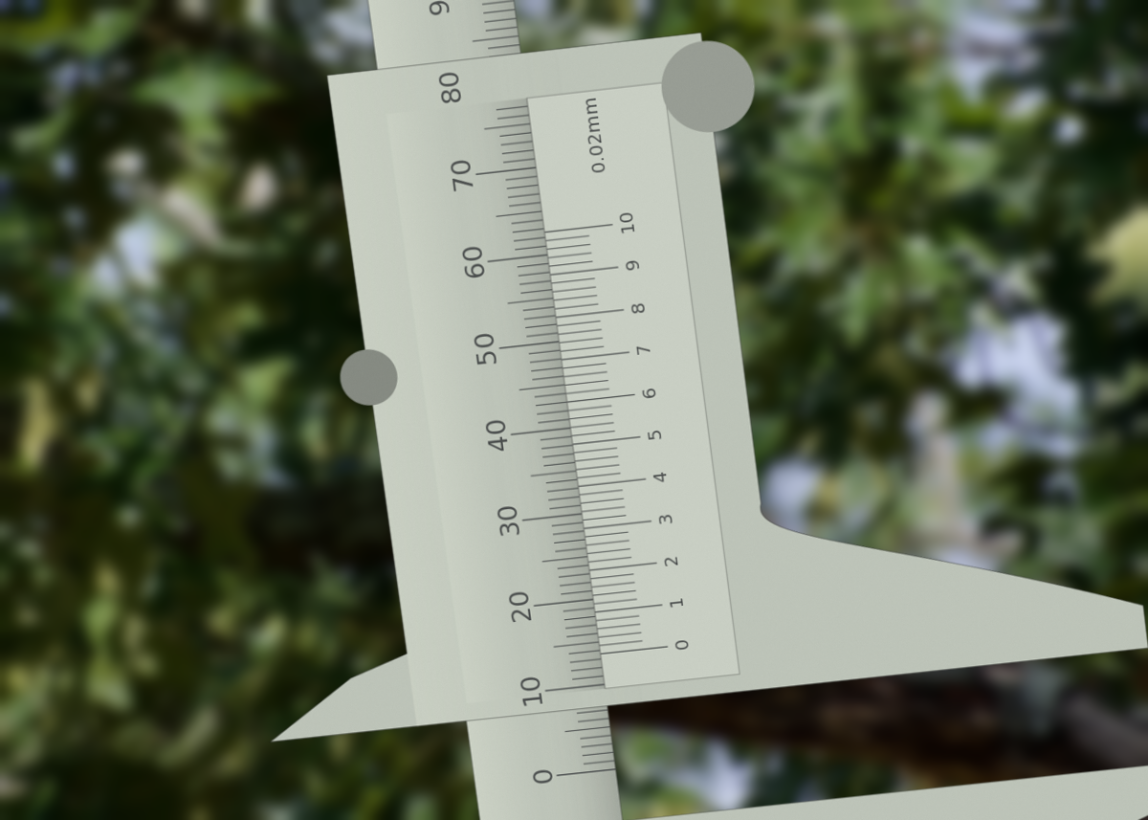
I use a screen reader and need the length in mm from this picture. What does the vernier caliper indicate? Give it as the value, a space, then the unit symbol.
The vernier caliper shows 13.6 mm
